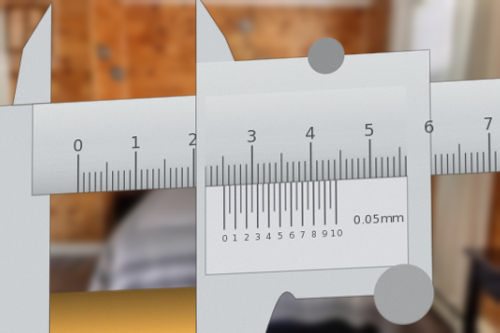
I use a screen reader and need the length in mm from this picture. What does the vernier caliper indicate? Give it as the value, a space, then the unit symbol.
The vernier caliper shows 25.2 mm
